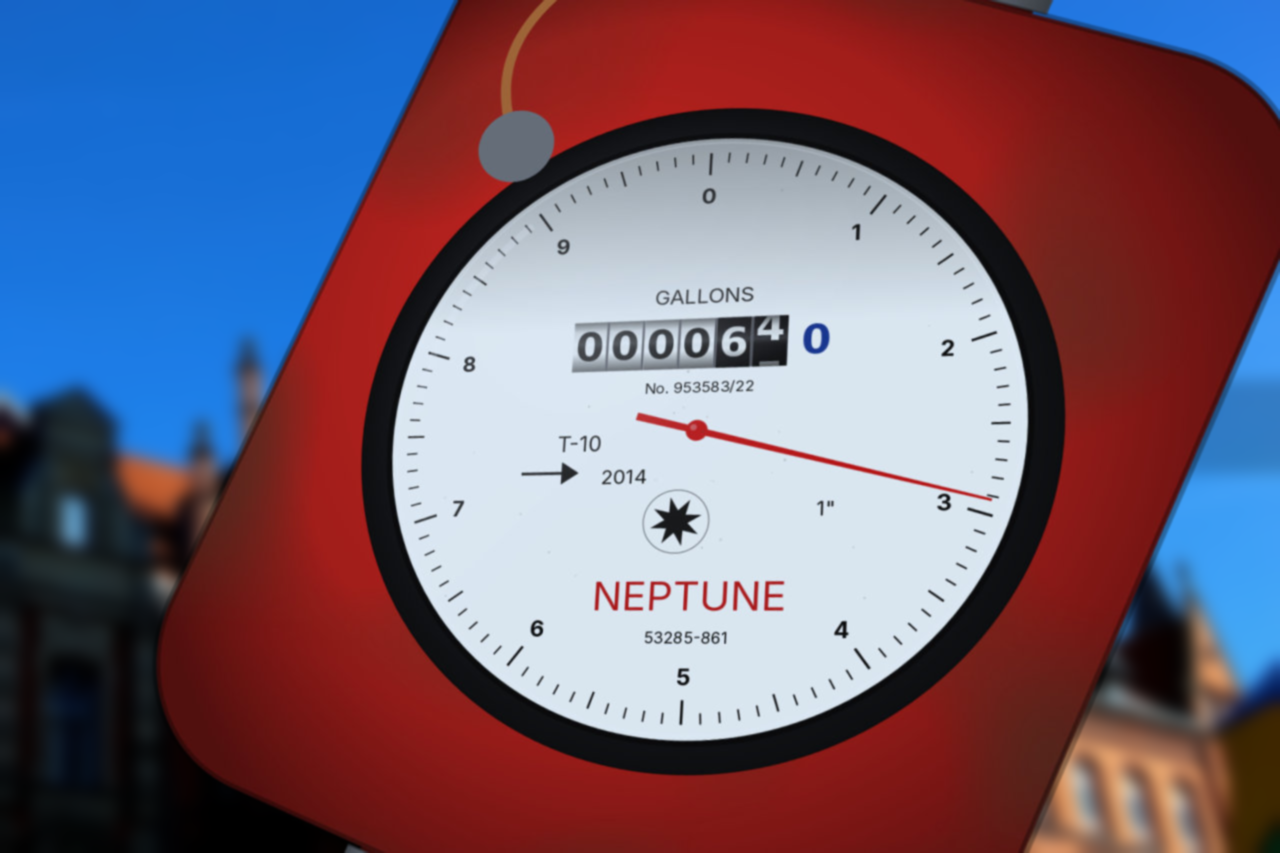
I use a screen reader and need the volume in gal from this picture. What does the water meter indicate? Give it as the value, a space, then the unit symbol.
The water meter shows 642.9 gal
